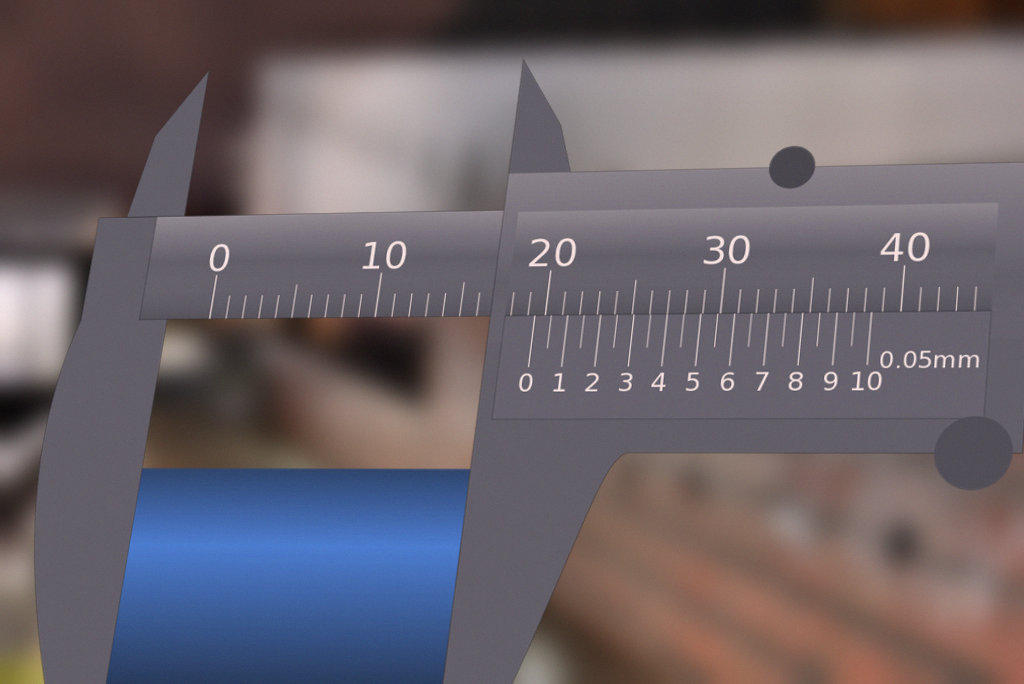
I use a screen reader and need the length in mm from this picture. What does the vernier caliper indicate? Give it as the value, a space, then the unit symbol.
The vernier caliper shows 19.4 mm
